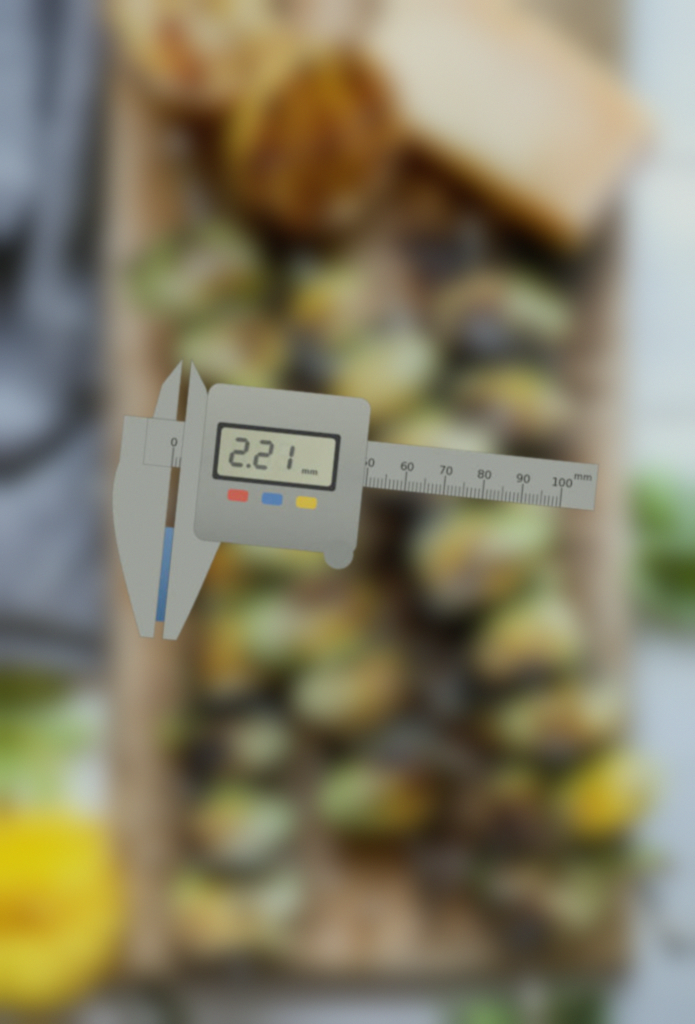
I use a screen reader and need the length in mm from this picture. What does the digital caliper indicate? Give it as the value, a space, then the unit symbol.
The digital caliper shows 2.21 mm
